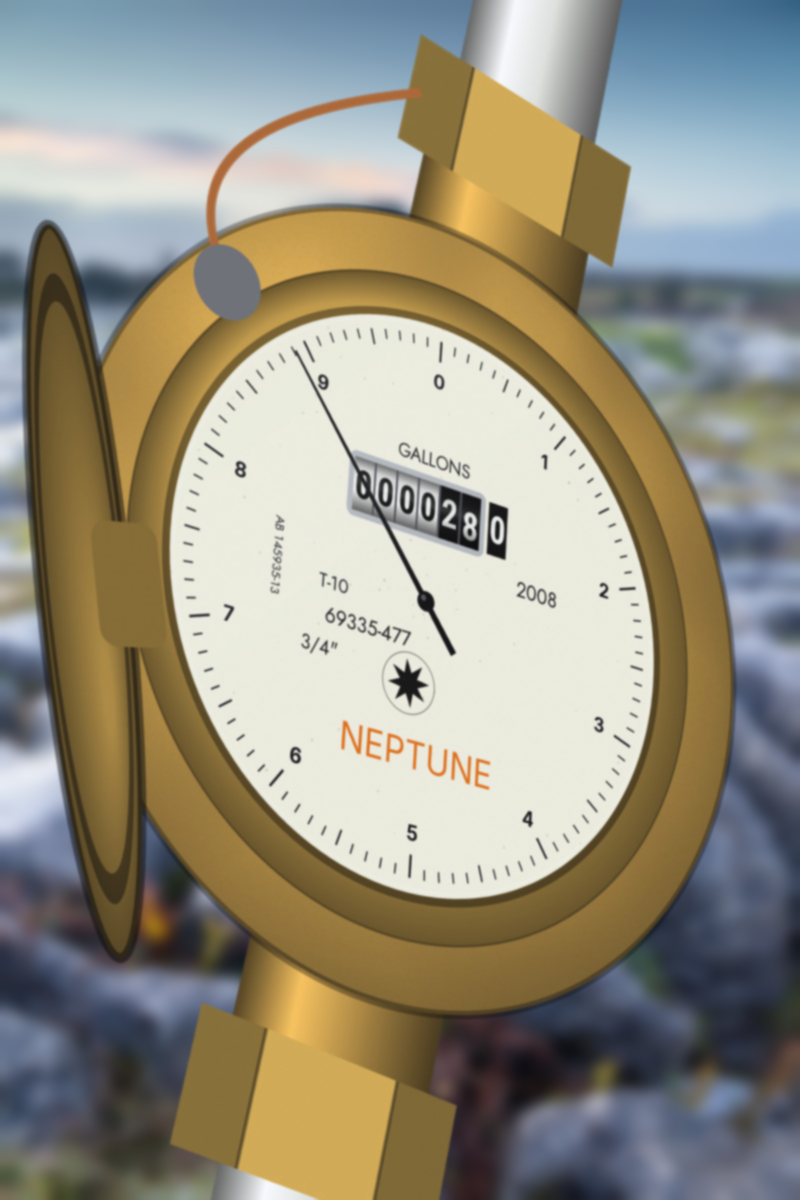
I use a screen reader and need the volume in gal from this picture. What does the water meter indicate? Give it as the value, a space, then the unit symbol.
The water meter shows 278.9 gal
